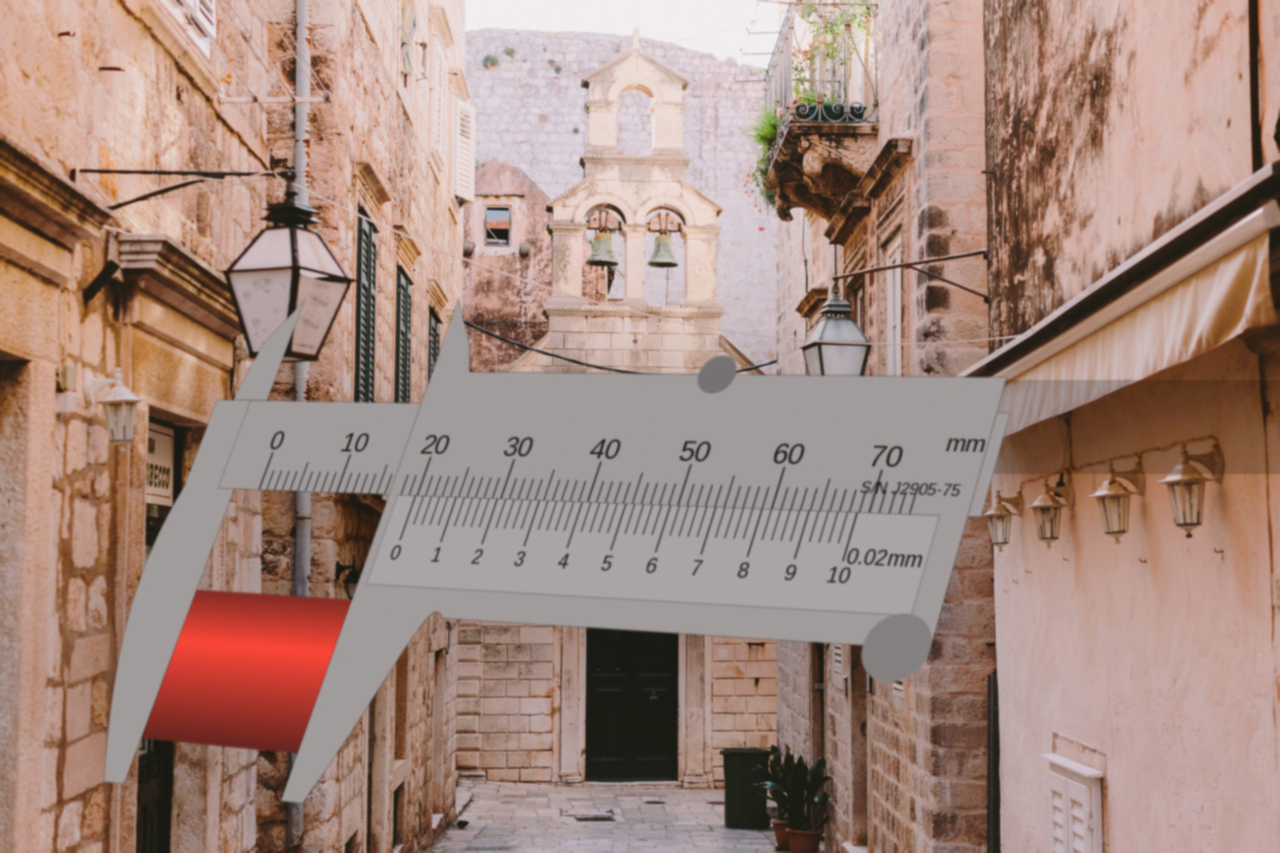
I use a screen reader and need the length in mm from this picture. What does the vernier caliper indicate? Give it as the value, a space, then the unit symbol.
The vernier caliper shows 19.8 mm
